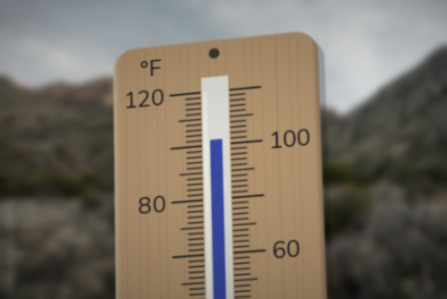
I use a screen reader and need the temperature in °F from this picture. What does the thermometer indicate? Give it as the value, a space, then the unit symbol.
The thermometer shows 102 °F
